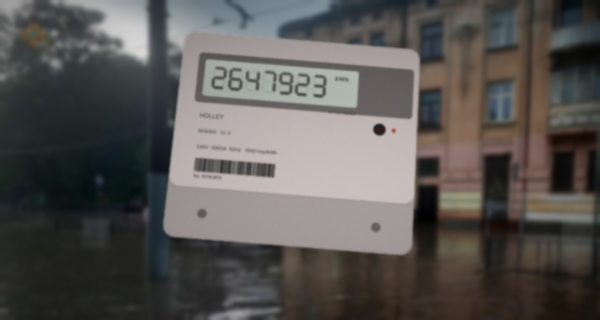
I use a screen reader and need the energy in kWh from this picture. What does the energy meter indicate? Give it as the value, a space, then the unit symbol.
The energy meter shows 2647923 kWh
